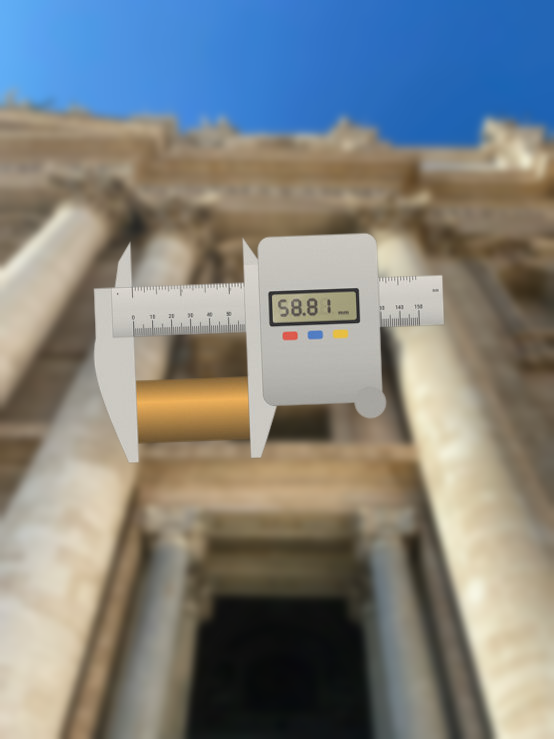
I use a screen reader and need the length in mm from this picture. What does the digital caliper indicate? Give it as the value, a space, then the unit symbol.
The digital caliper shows 58.81 mm
